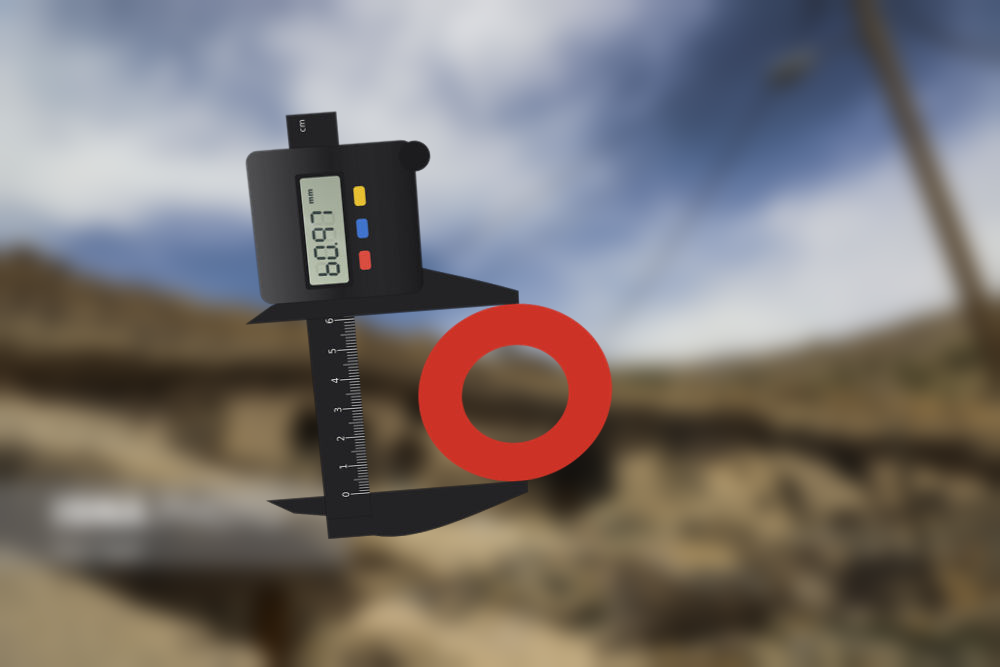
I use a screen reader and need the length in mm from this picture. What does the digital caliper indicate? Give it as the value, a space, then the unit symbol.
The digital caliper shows 60.97 mm
